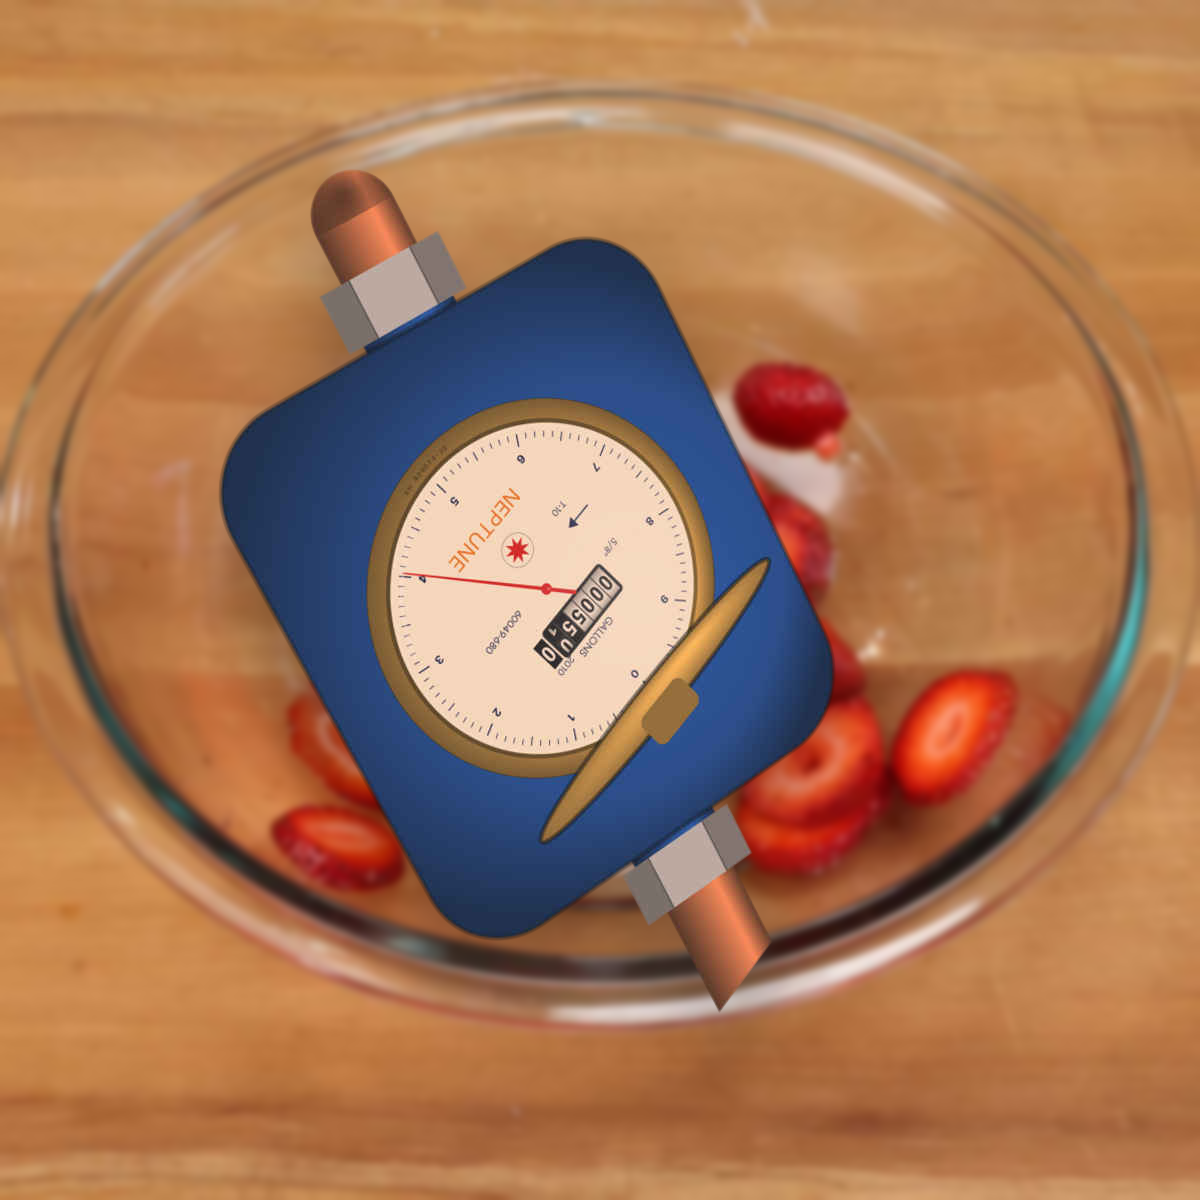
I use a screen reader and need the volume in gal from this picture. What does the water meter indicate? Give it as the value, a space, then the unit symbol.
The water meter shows 5504.0 gal
